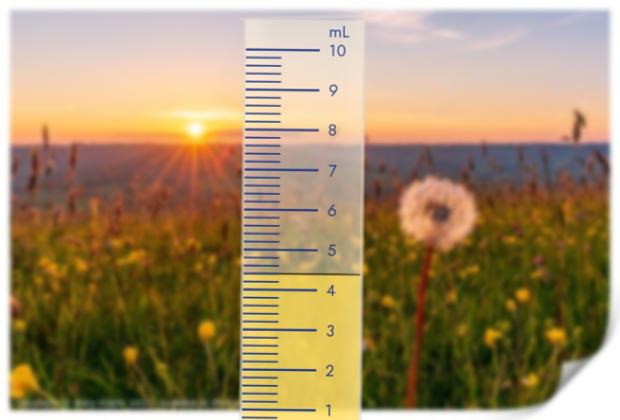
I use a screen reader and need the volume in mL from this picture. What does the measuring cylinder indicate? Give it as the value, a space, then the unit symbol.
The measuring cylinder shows 4.4 mL
